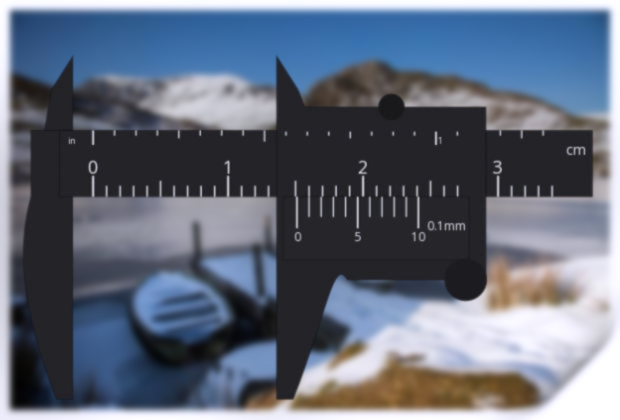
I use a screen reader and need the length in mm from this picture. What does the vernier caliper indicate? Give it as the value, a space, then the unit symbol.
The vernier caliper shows 15.1 mm
